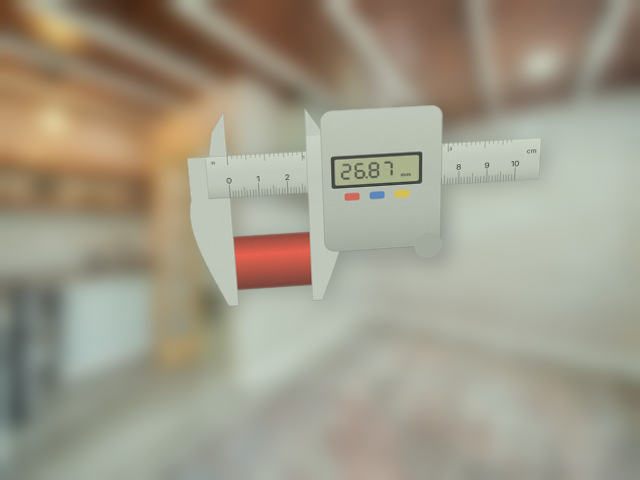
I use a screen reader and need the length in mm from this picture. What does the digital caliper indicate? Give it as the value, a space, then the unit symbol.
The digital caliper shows 26.87 mm
